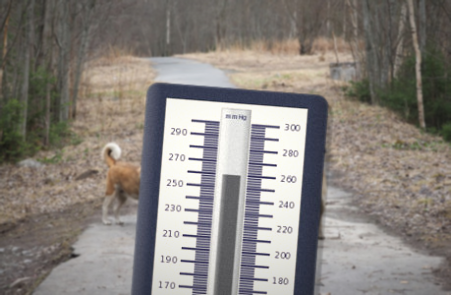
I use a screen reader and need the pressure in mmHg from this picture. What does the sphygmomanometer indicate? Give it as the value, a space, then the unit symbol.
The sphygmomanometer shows 260 mmHg
